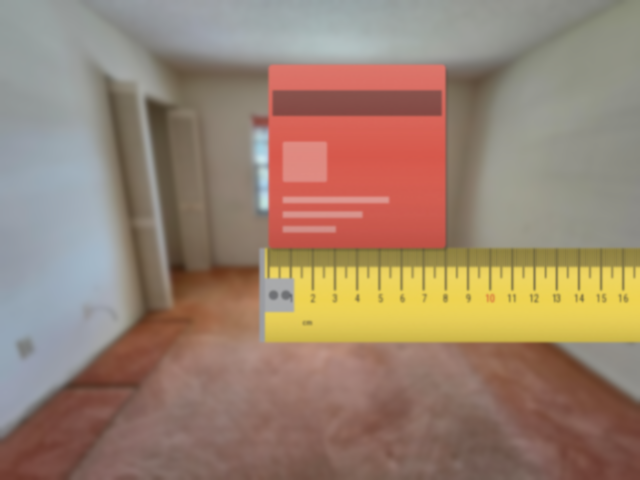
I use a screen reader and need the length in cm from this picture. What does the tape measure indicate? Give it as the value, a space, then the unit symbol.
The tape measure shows 8 cm
